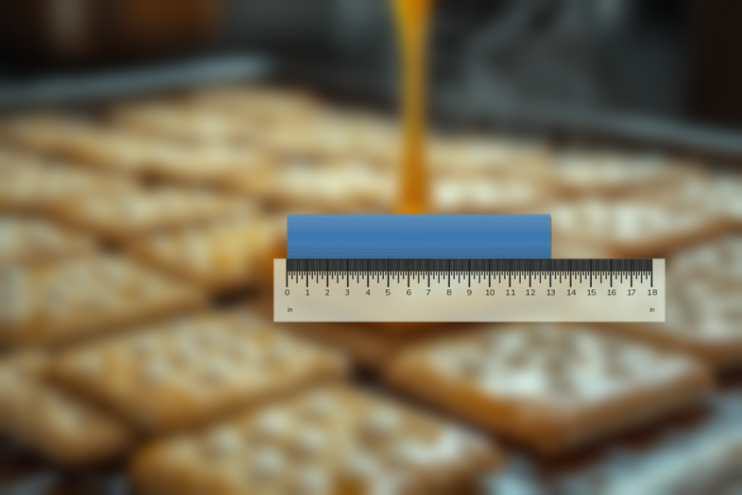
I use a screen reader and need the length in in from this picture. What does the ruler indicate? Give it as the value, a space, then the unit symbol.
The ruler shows 13 in
